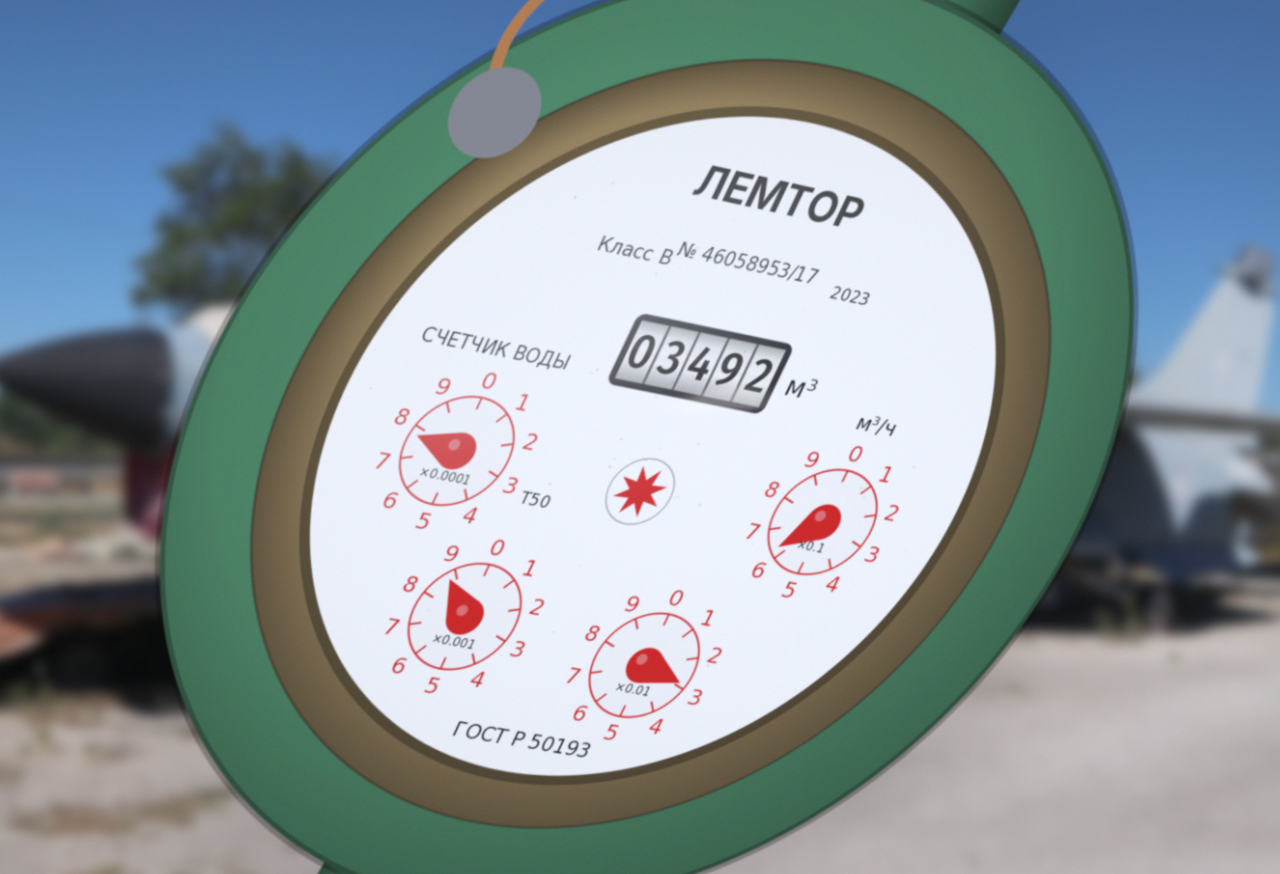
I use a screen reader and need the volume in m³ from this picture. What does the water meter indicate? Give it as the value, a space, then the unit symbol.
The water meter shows 3492.6287 m³
